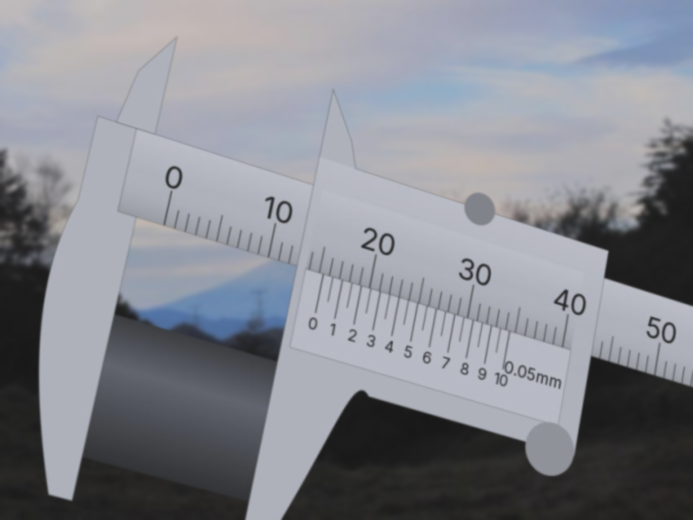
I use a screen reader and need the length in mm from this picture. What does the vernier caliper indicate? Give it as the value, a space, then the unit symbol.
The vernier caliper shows 15.4 mm
